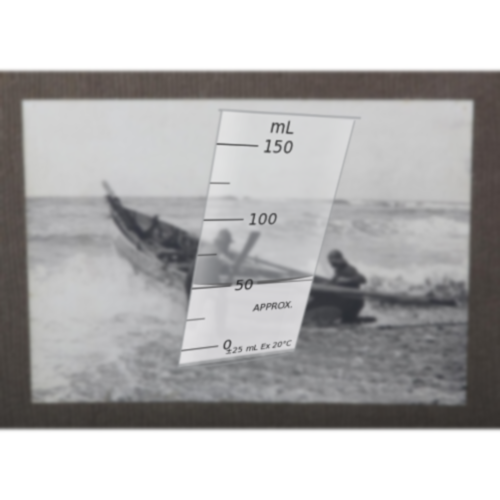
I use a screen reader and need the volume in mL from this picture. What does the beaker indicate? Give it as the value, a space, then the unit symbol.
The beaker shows 50 mL
